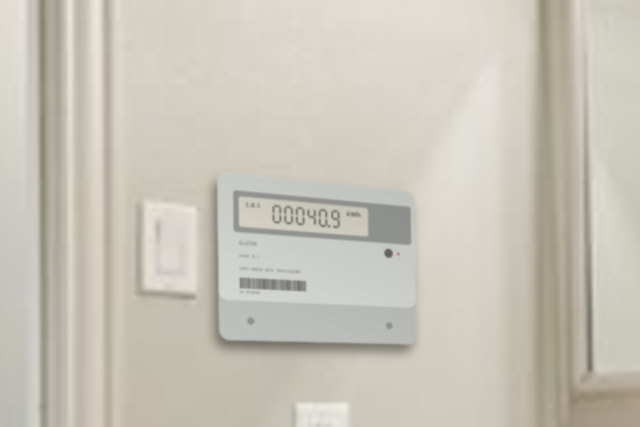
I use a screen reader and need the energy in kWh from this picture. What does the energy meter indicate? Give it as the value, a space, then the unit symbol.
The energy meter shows 40.9 kWh
